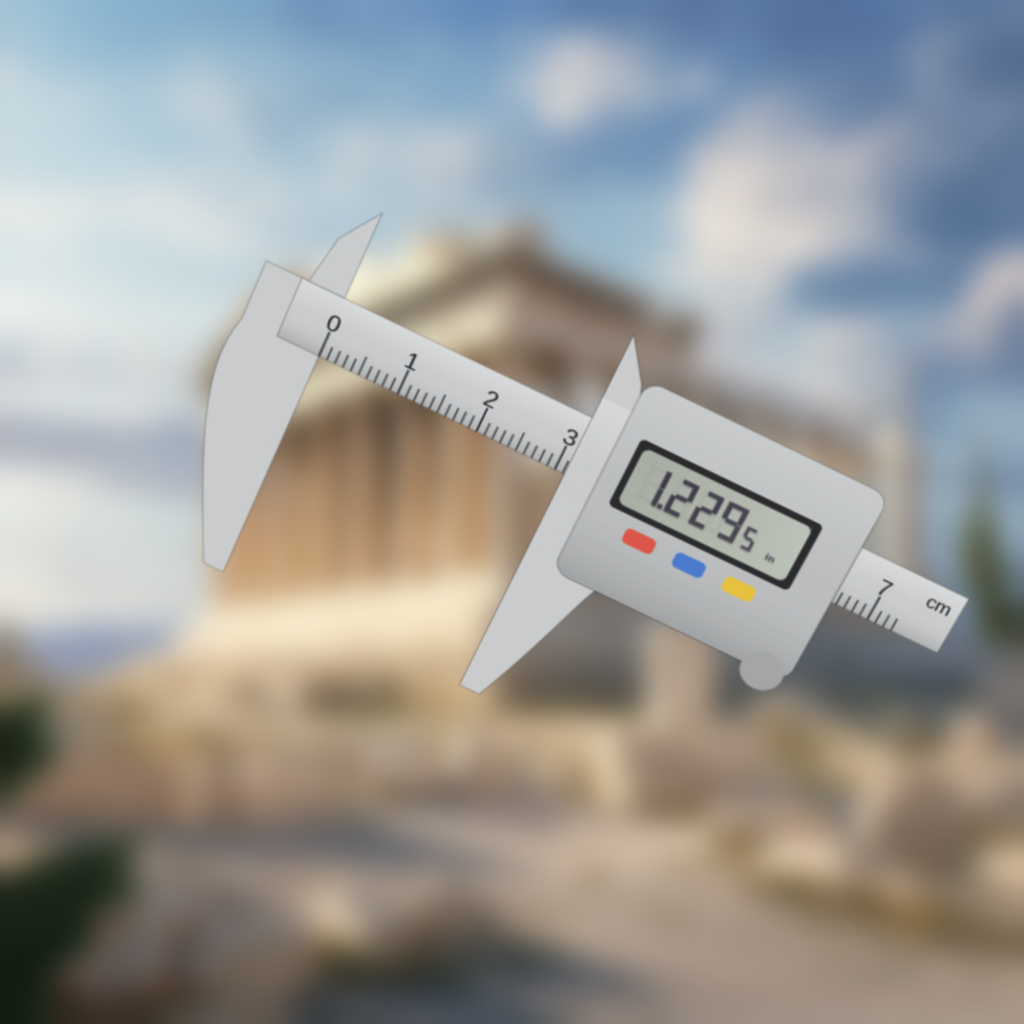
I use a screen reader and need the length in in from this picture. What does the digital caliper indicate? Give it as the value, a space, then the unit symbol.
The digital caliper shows 1.2295 in
